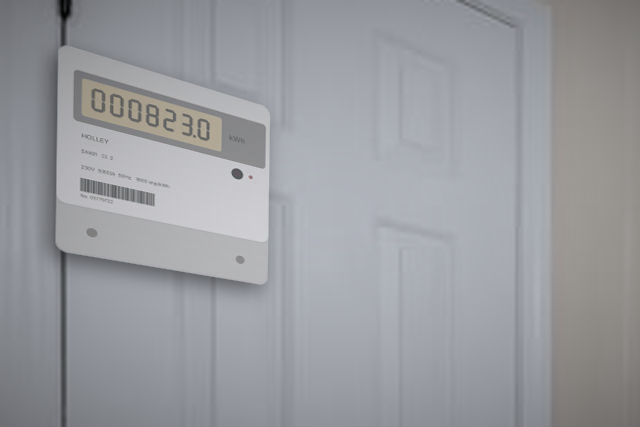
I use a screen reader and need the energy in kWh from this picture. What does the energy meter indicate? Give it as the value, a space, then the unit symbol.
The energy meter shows 823.0 kWh
